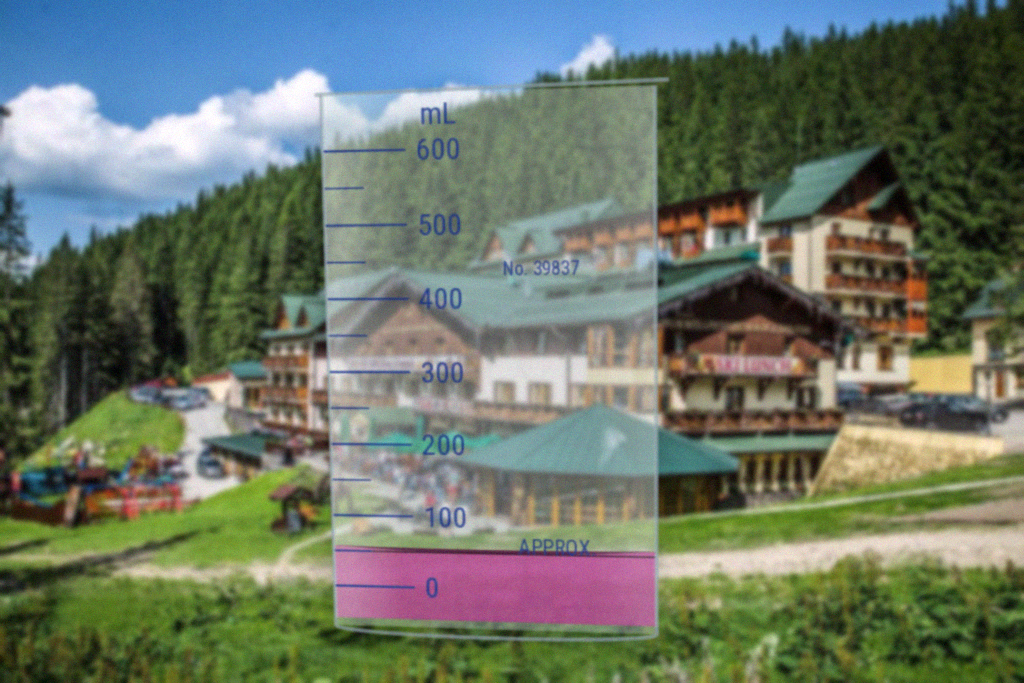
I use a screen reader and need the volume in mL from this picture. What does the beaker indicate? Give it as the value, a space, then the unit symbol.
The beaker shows 50 mL
